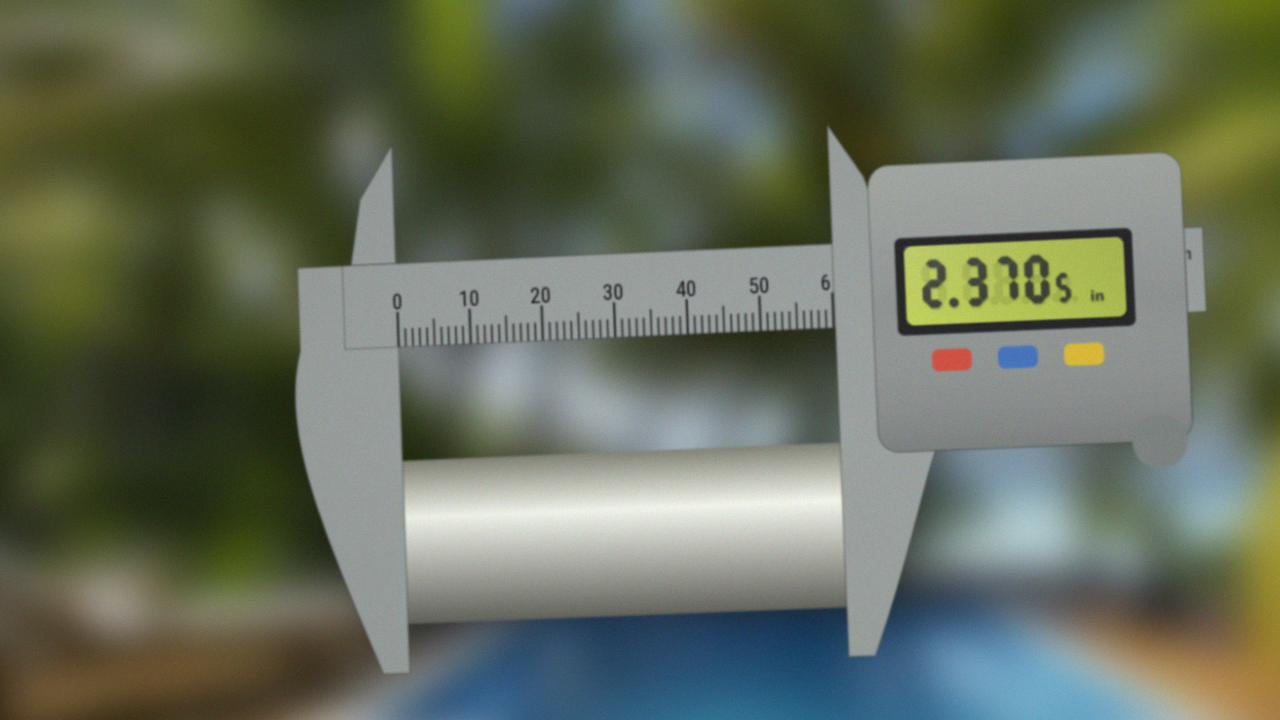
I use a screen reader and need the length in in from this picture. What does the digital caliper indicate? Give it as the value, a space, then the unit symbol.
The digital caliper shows 2.3705 in
